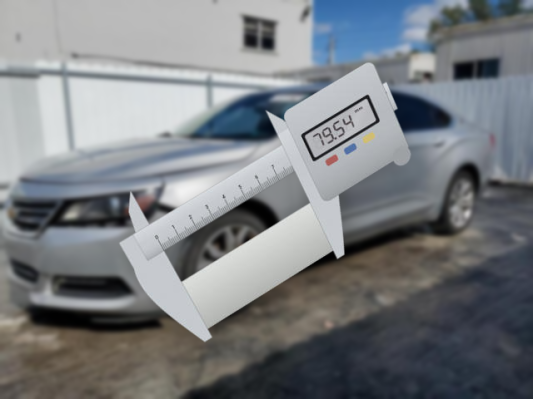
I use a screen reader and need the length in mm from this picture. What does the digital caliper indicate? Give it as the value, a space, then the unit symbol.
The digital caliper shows 79.54 mm
